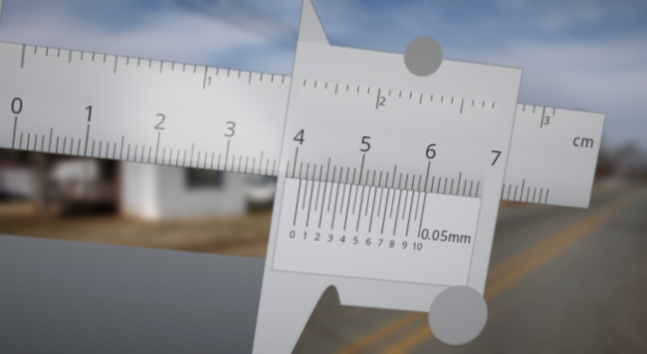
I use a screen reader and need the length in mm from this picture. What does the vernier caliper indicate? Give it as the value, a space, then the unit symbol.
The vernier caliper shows 41.2 mm
